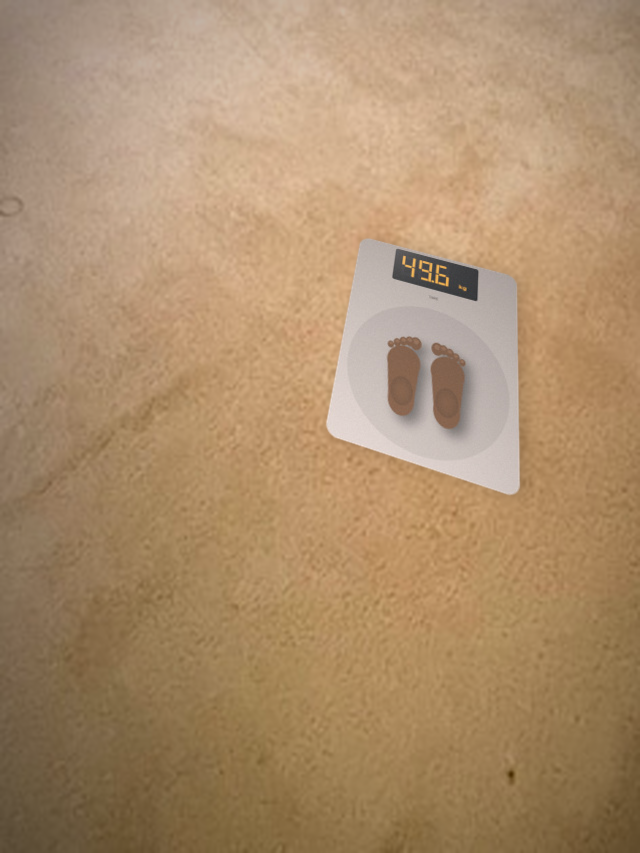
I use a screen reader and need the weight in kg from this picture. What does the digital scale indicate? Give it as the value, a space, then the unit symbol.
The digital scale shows 49.6 kg
